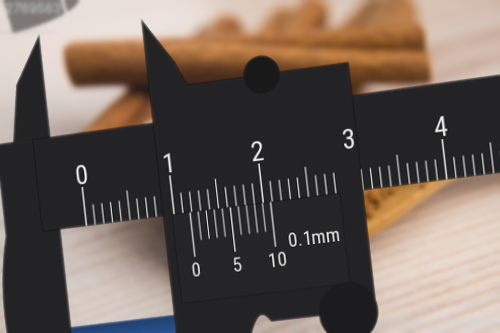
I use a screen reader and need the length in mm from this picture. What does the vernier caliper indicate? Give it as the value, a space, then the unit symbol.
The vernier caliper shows 11.8 mm
